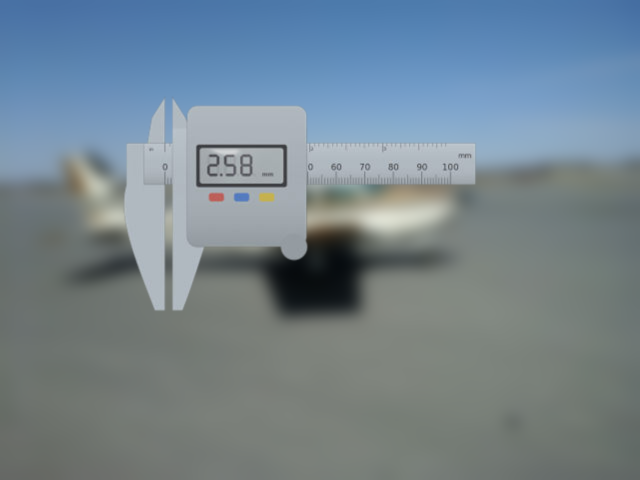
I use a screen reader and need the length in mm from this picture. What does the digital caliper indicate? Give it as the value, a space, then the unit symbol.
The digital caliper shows 2.58 mm
